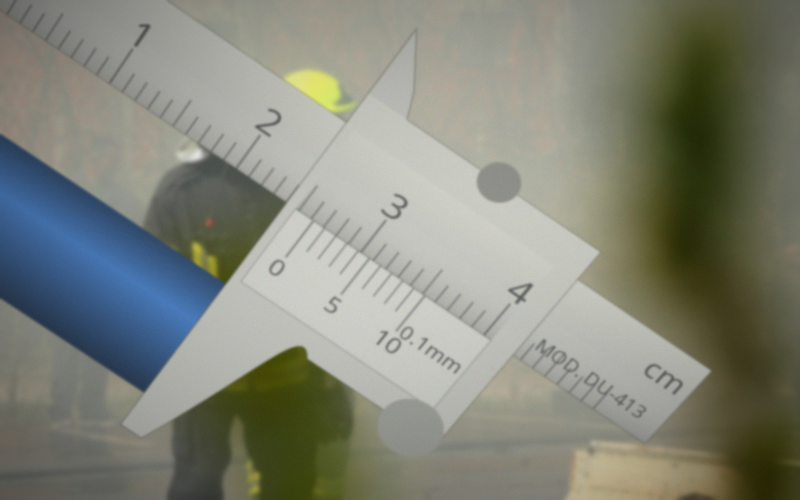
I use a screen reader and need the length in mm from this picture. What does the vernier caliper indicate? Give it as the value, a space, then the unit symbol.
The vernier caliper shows 26.2 mm
